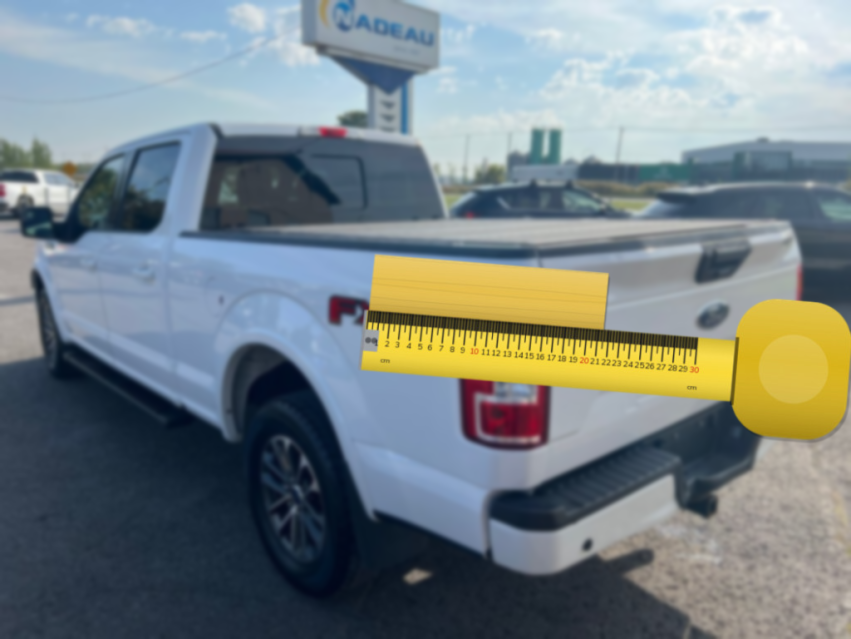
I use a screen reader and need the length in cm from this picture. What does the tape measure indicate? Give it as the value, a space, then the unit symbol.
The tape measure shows 21.5 cm
